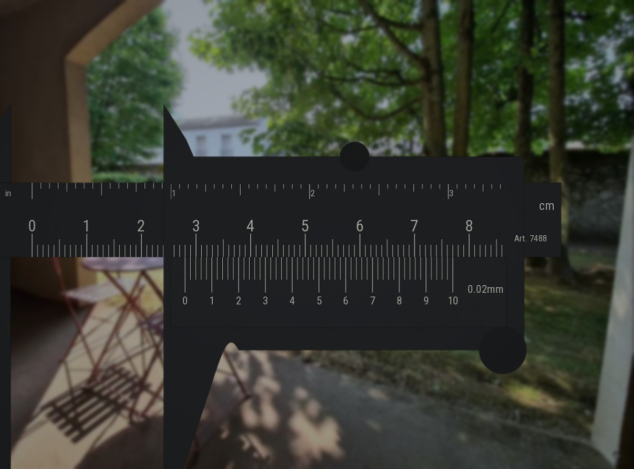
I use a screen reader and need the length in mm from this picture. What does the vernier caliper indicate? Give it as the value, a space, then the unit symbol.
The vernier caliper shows 28.0 mm
